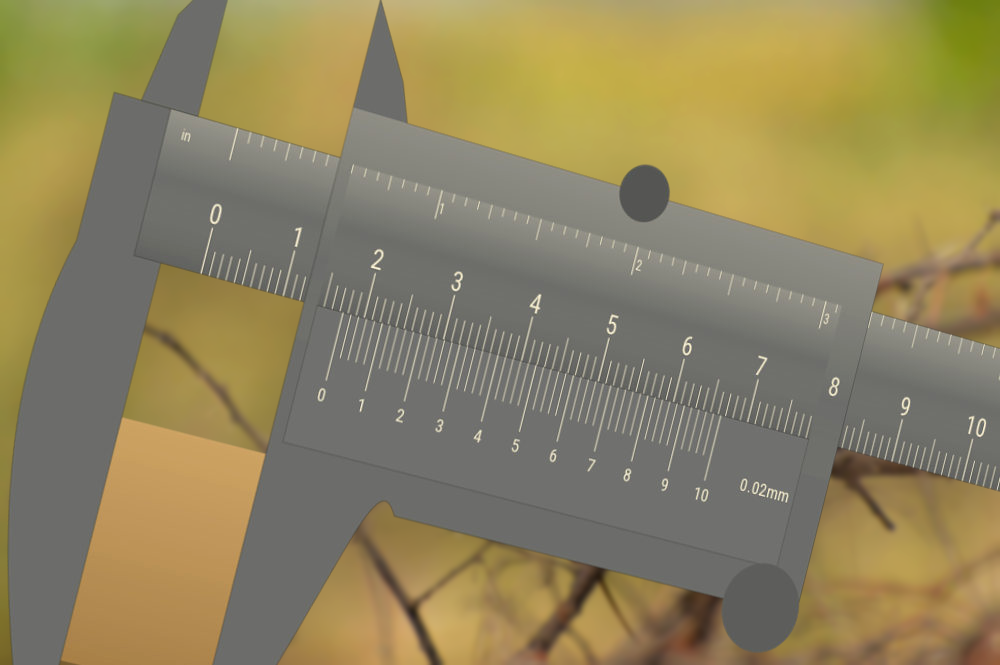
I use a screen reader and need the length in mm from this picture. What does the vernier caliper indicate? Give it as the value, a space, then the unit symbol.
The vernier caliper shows 17.4 mm
